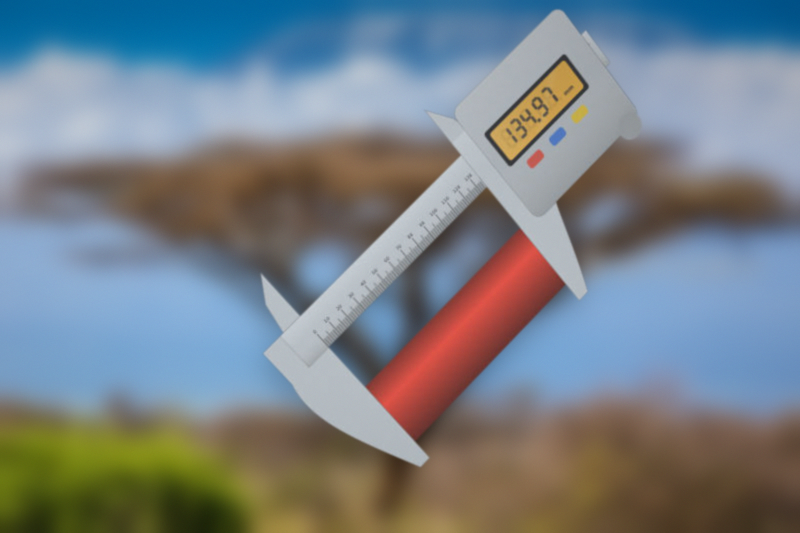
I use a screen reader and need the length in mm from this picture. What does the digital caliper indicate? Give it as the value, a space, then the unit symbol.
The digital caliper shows 134.97 mm
